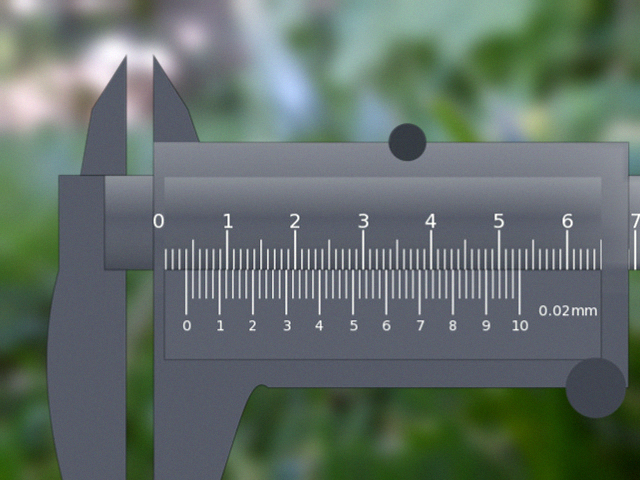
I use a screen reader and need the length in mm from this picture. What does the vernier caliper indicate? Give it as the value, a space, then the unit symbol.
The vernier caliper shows 4.0 mm
